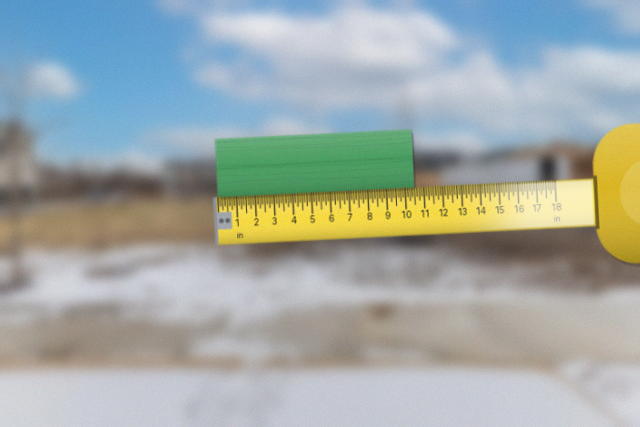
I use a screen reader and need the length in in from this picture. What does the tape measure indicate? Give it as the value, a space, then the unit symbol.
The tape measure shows 10.5 in
